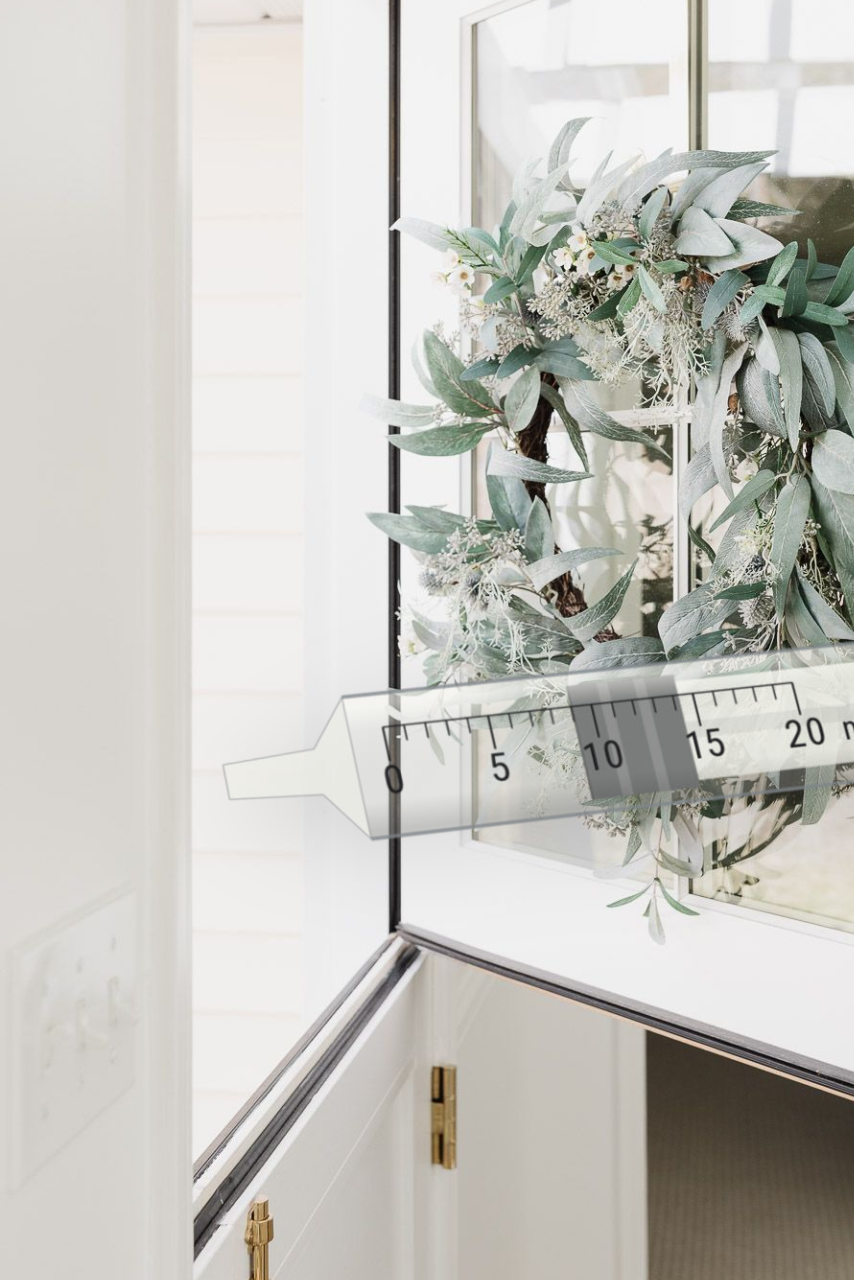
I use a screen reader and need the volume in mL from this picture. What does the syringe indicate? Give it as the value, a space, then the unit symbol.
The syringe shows 9 mL
